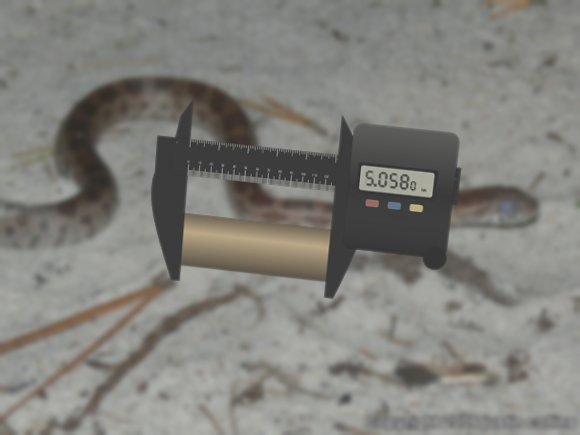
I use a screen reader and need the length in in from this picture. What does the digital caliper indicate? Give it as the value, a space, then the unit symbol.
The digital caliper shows 5.0580 in
